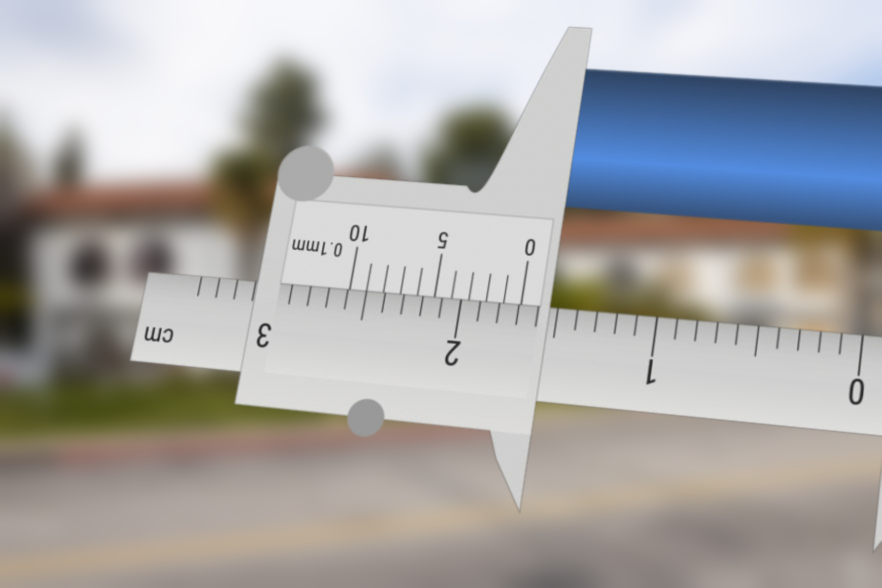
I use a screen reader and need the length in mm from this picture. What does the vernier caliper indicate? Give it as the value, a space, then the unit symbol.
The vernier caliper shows 16.9 mm
